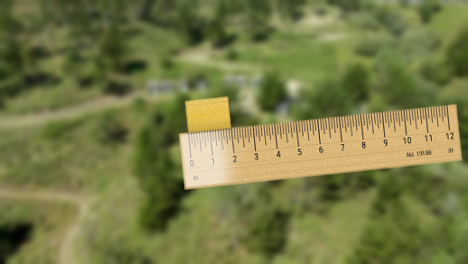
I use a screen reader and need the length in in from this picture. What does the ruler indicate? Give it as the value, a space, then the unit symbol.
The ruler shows 2 in
